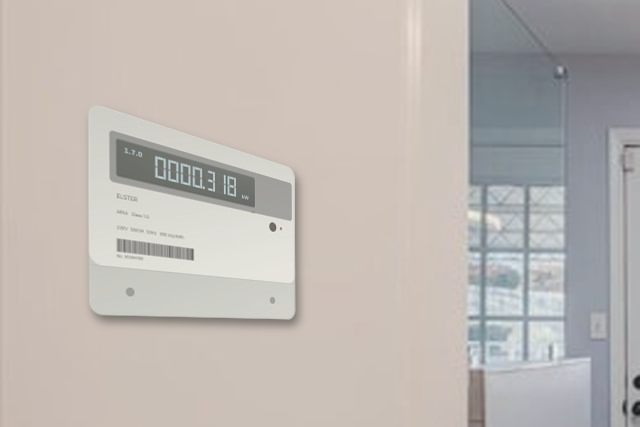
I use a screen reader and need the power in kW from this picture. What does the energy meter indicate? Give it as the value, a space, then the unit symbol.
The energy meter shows 0.318 kW
